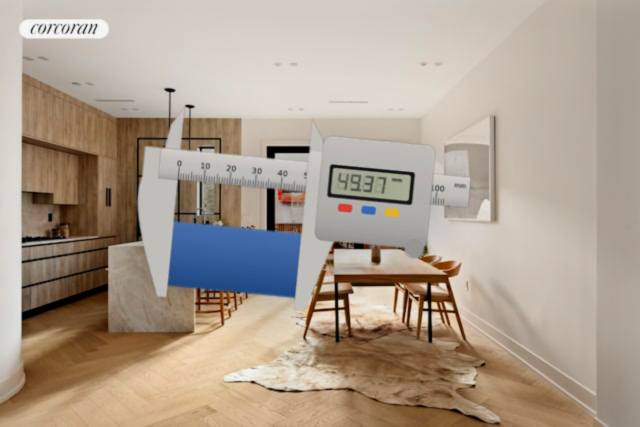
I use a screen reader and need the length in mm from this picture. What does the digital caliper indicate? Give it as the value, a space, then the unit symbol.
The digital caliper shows 49.37 mm
